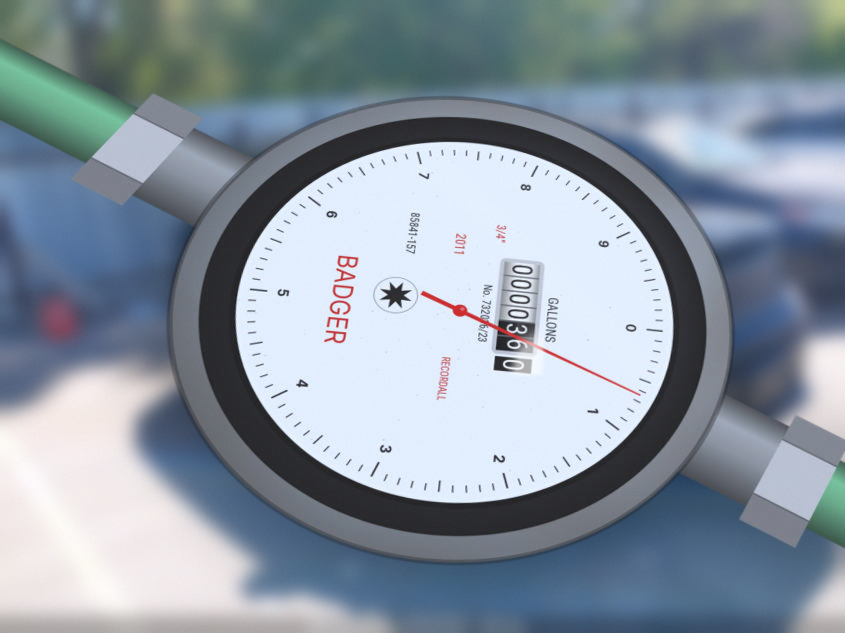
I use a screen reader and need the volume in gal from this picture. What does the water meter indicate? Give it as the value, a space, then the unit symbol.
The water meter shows 360.6 gal
